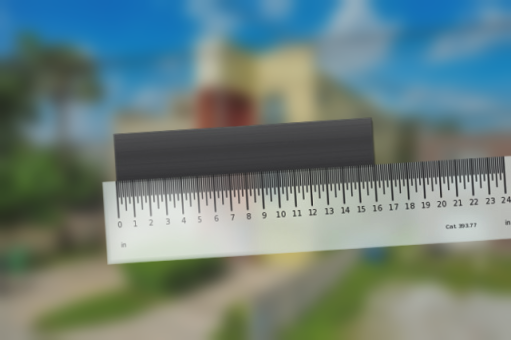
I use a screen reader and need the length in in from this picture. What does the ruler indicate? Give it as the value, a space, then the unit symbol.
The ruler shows 16 in
